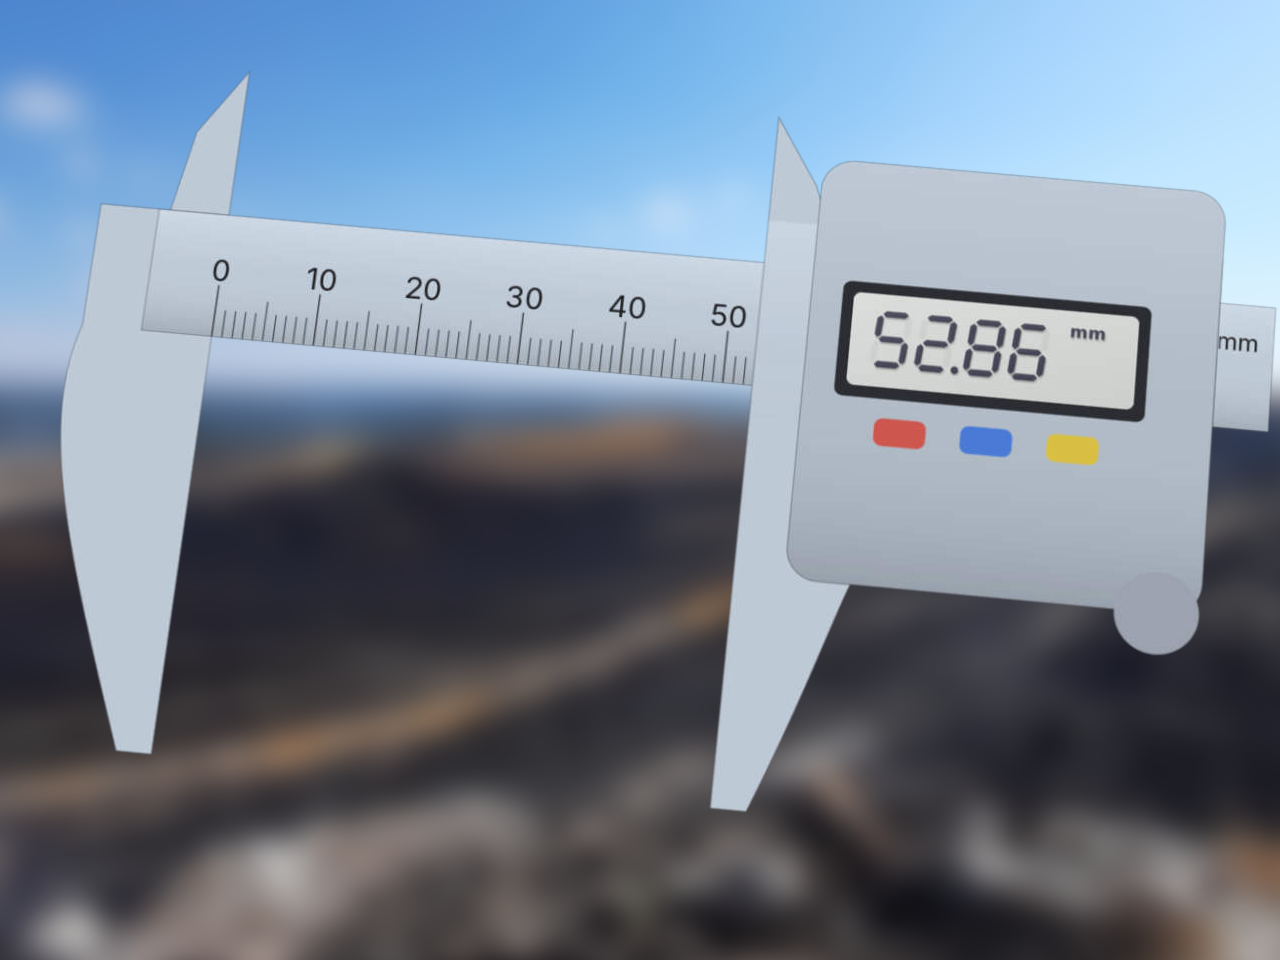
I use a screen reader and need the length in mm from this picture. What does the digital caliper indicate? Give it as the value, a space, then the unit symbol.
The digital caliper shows 52.86 mm
